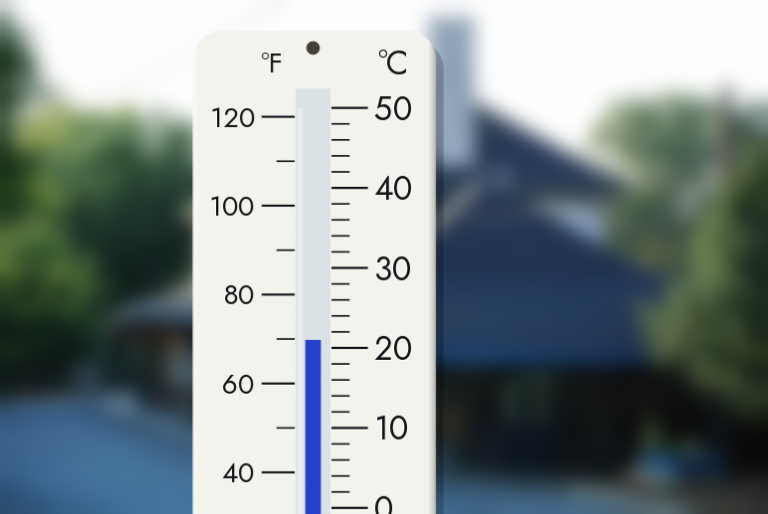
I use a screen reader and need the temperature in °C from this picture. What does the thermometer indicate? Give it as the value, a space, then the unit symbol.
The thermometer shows 21 °C
